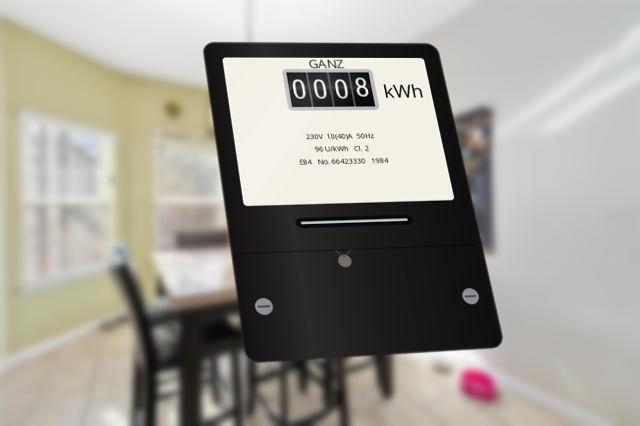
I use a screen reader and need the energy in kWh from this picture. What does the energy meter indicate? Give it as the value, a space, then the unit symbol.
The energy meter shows 8 kWh
